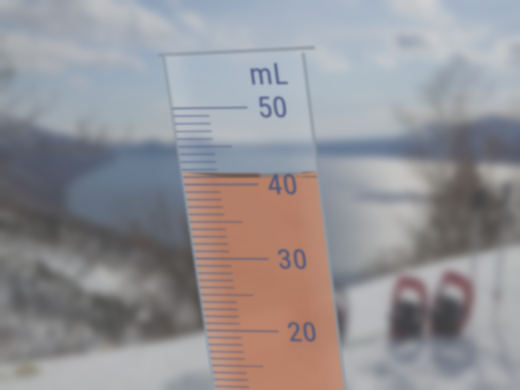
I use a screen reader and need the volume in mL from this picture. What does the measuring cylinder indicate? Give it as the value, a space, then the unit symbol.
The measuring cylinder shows 41 mL
